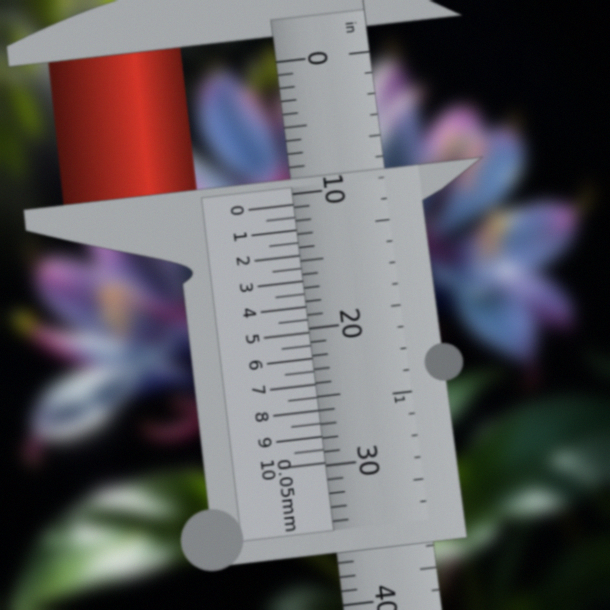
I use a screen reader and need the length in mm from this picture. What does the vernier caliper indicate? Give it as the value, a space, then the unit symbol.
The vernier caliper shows 10.8 mm
